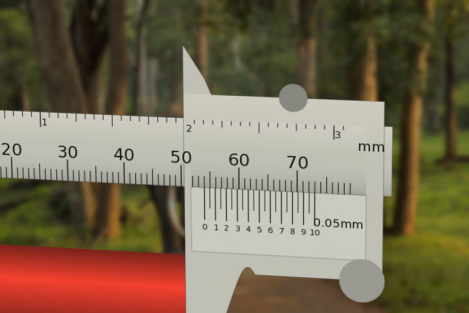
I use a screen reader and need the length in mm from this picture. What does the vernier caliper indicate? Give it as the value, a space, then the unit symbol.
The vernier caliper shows 54.0 mm
